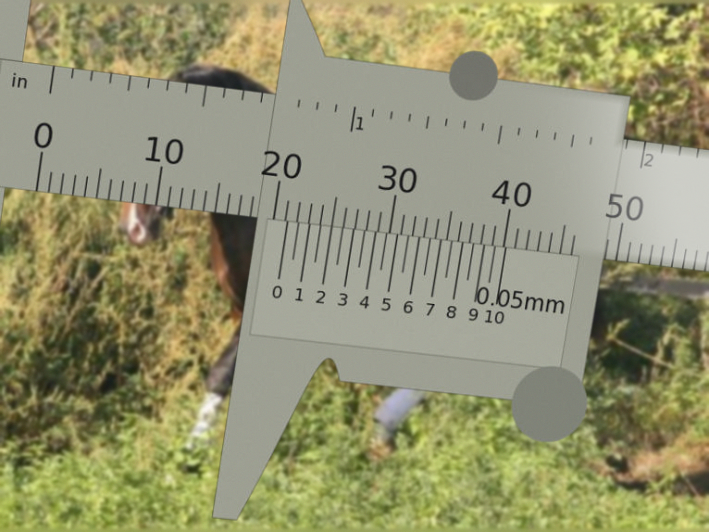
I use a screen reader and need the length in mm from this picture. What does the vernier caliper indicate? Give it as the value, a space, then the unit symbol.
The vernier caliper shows 21.2 mm
